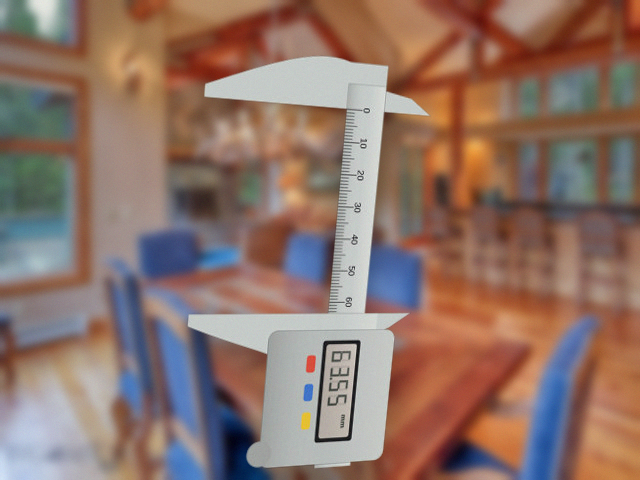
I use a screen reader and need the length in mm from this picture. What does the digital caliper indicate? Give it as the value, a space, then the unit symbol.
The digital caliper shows 63.55 mm
